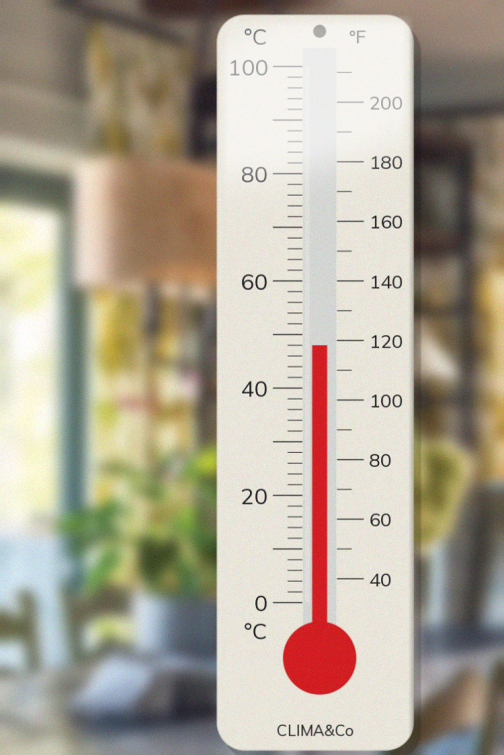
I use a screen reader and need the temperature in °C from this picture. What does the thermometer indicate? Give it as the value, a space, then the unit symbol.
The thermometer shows 48 °C
